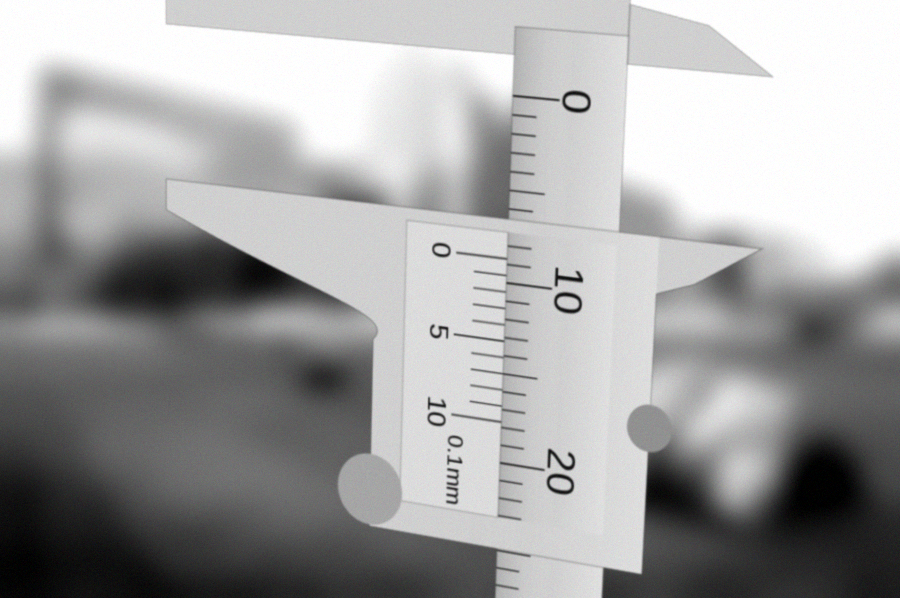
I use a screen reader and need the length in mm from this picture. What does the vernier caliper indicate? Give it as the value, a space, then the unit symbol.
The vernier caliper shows 8.7 mm
